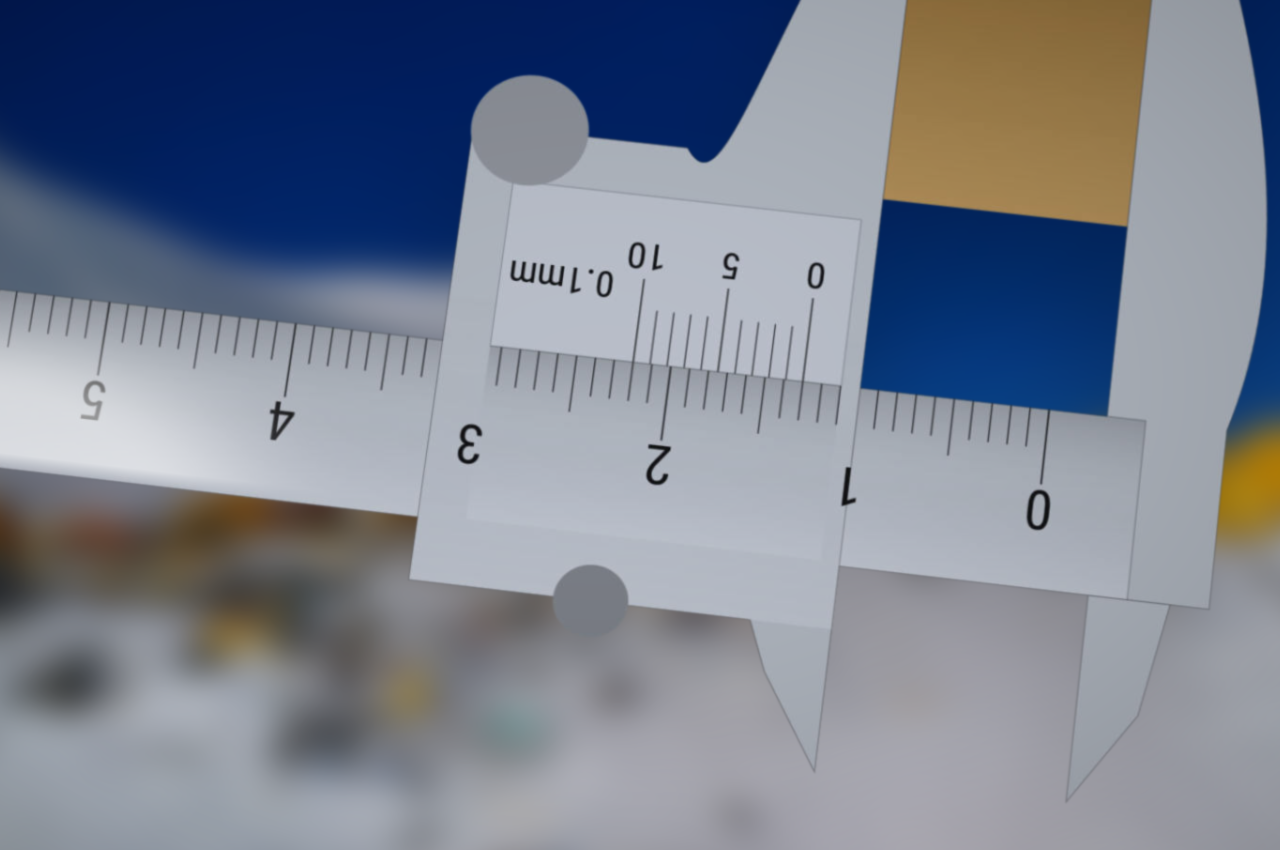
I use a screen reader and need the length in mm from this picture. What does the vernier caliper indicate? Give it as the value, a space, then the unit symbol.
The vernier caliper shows 13.0 mm
